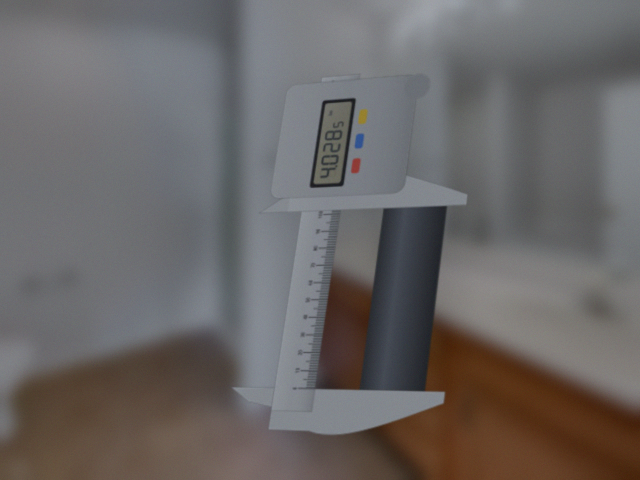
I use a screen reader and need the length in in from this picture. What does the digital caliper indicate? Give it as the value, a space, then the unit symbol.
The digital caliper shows 4.0285 in
